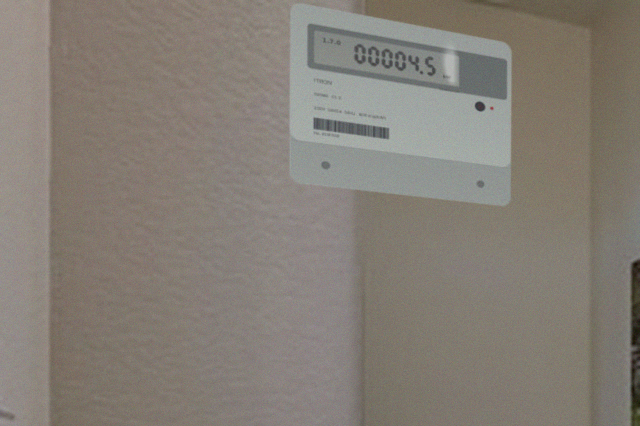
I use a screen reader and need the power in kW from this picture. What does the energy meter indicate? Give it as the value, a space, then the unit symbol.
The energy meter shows 4.5 kW
